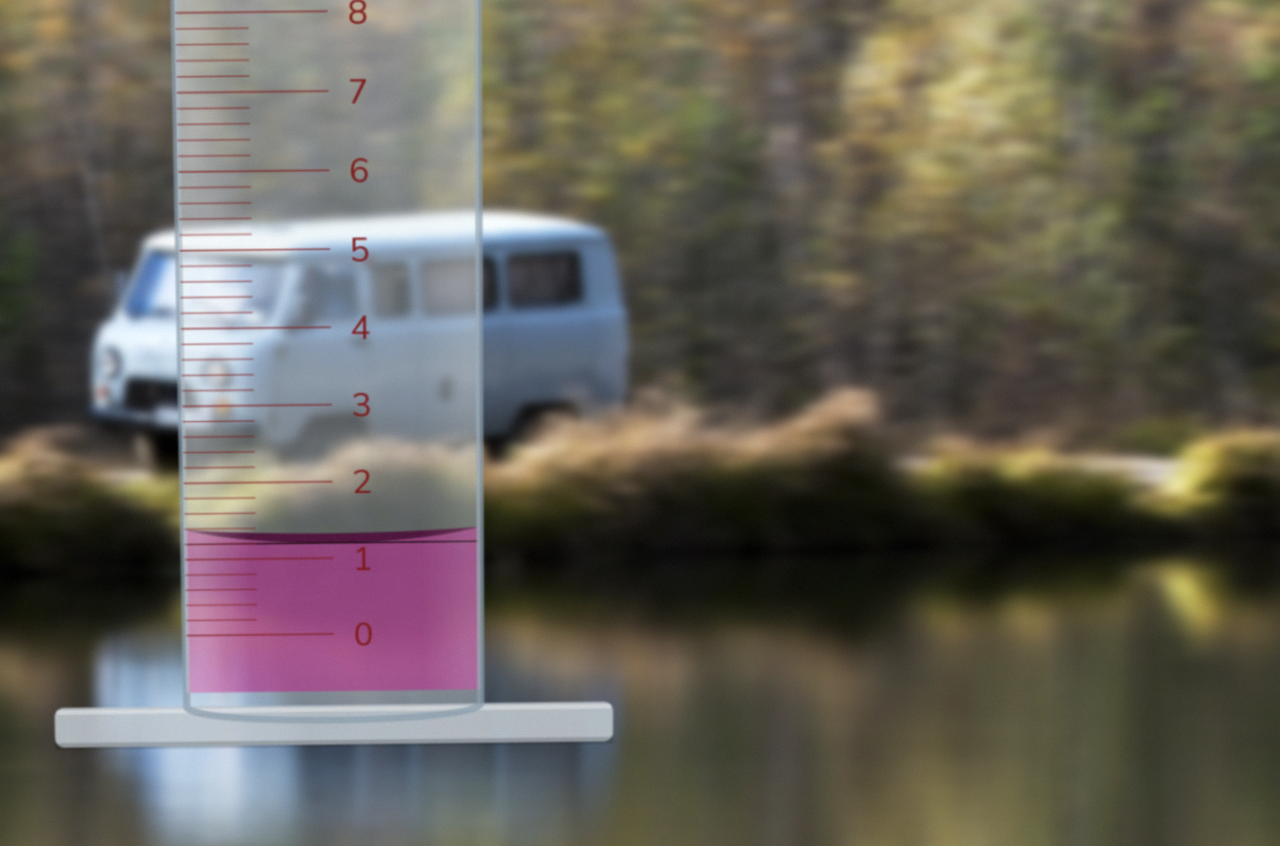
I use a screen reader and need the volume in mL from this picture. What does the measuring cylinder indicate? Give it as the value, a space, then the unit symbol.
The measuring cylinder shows 1.2 mL
